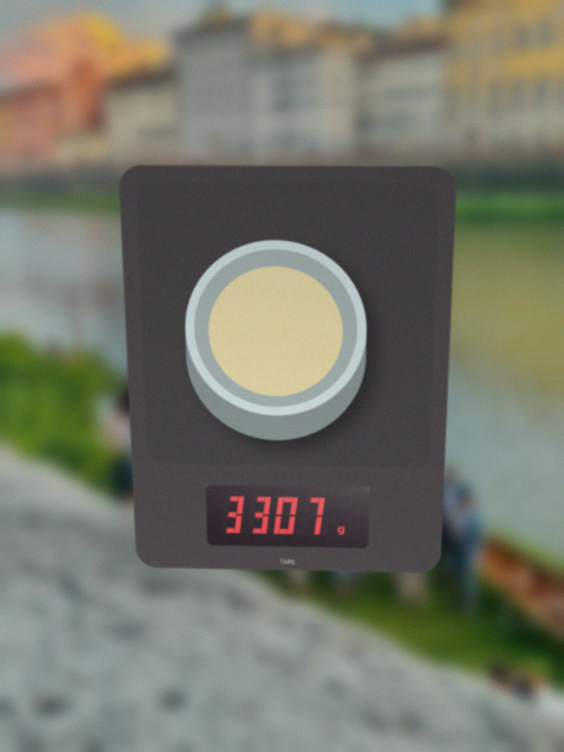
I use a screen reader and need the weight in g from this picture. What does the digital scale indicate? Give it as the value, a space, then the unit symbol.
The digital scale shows 3307 g
